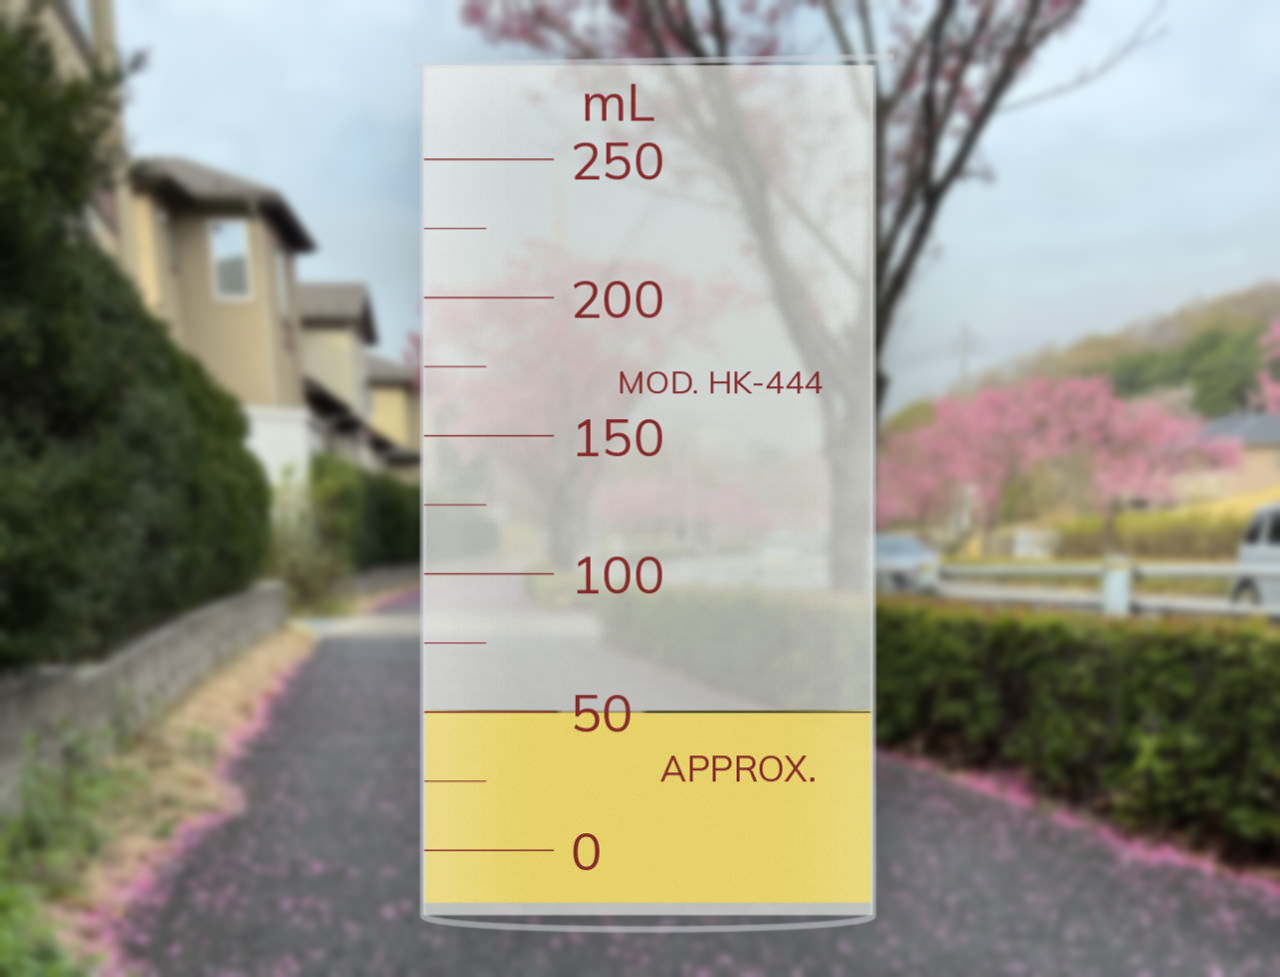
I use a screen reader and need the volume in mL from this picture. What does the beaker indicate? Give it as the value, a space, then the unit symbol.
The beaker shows 50 mL
